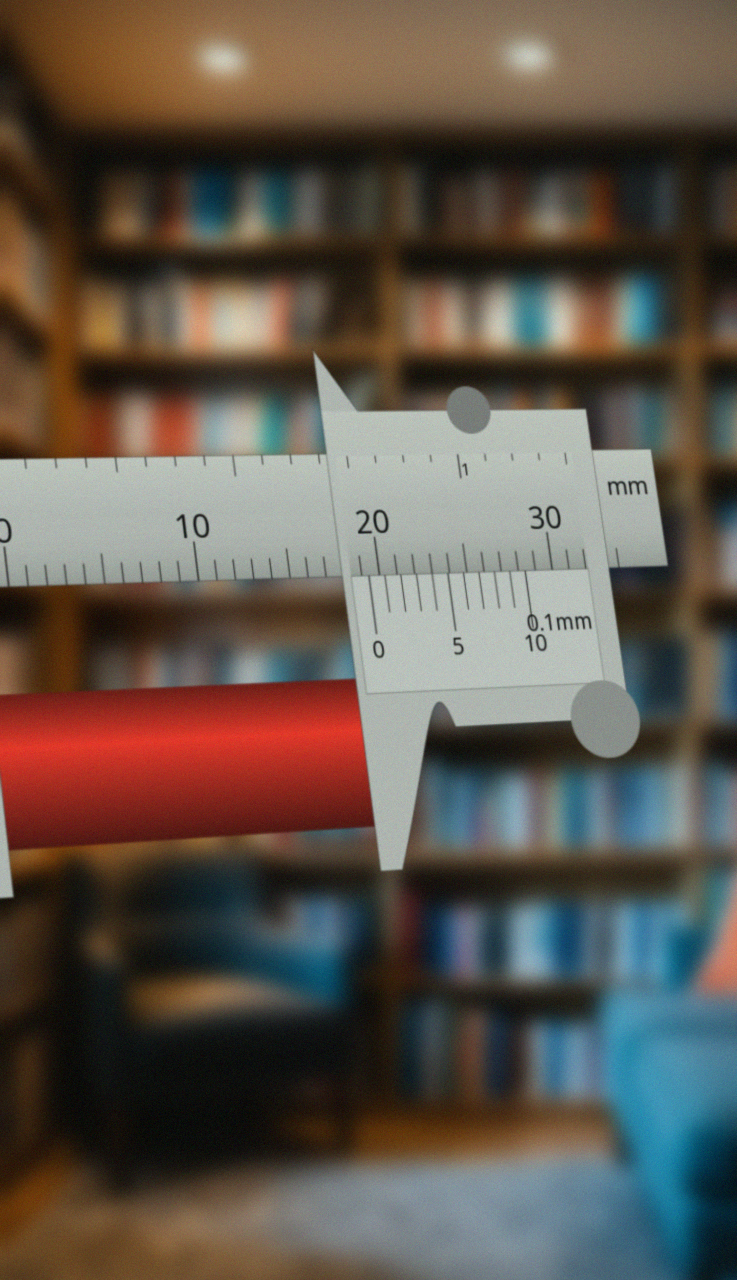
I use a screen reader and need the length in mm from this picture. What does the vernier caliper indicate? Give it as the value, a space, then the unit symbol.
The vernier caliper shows 19.4 mm
